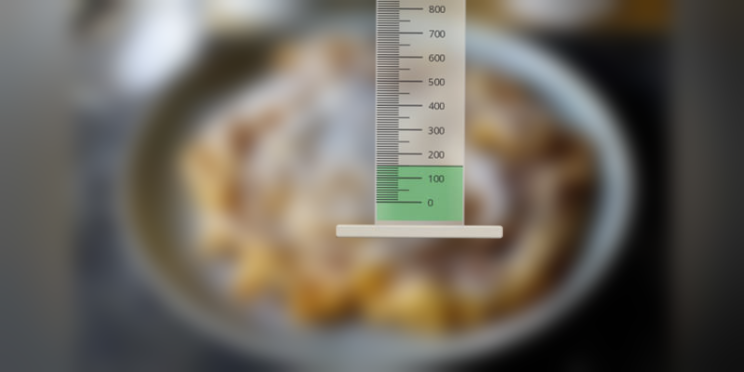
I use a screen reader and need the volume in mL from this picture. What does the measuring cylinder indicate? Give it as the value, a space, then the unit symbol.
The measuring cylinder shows 150 mL
